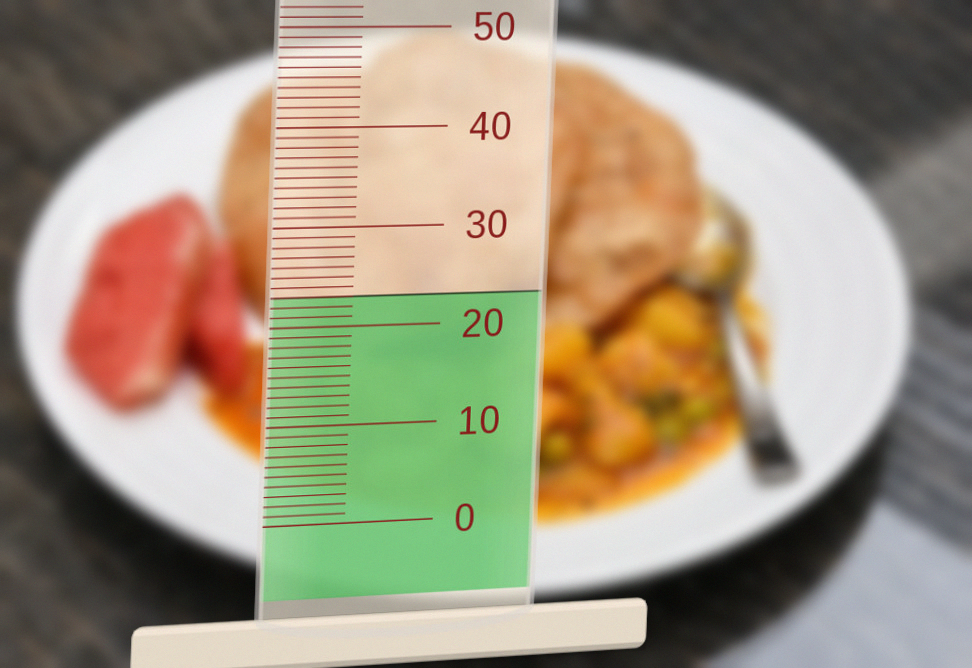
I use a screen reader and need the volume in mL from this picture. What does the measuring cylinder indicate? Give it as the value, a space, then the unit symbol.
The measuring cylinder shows 23 mL
